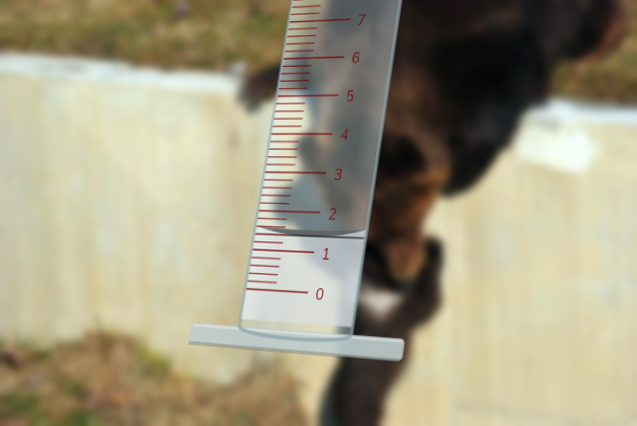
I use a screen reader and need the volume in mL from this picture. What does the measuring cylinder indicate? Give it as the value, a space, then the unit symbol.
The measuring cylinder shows 1.4 mL
